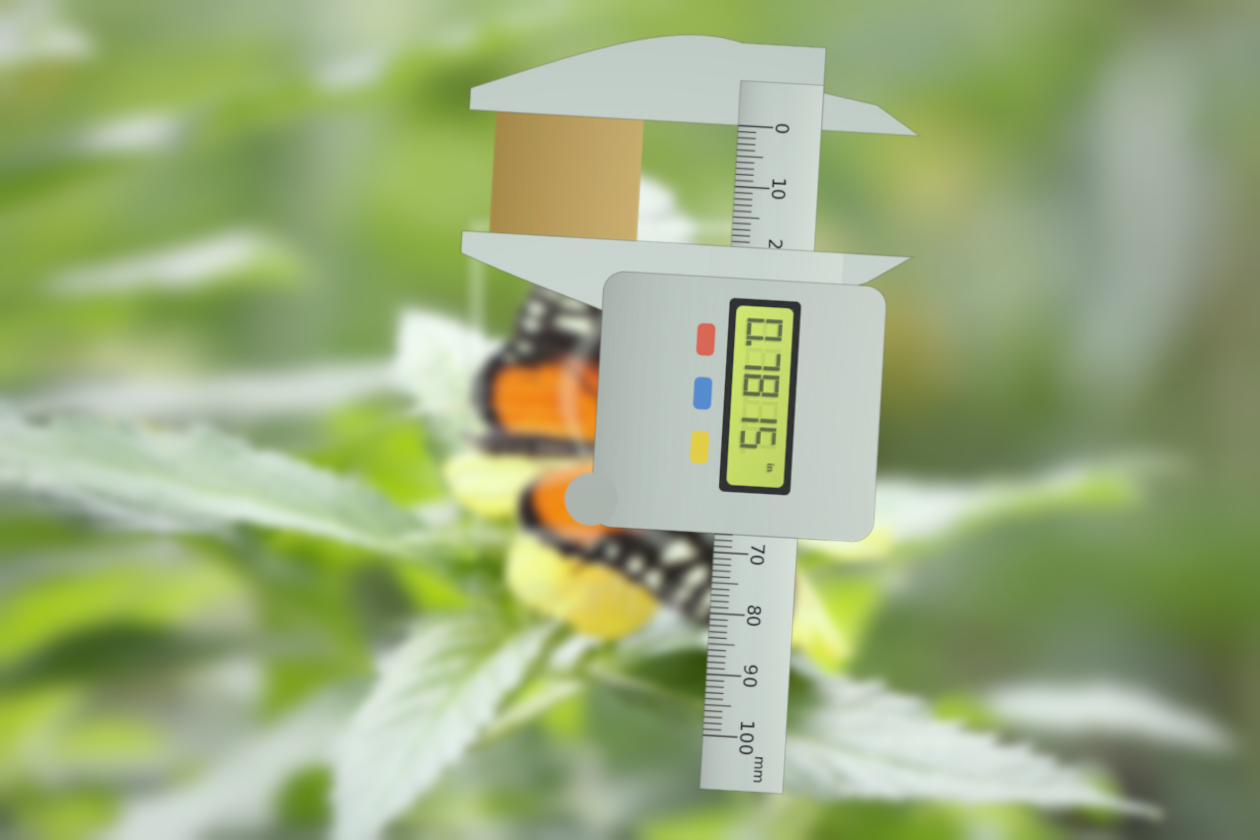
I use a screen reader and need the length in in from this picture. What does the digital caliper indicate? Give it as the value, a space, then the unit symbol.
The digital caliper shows 0.7815 in
